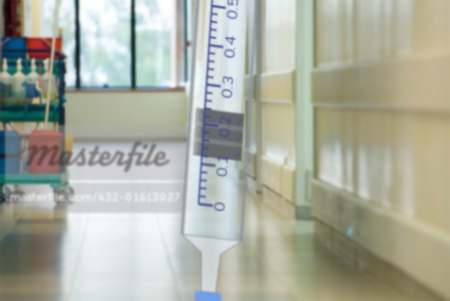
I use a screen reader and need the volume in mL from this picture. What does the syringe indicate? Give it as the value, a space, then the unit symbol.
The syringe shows 0.12 mL
